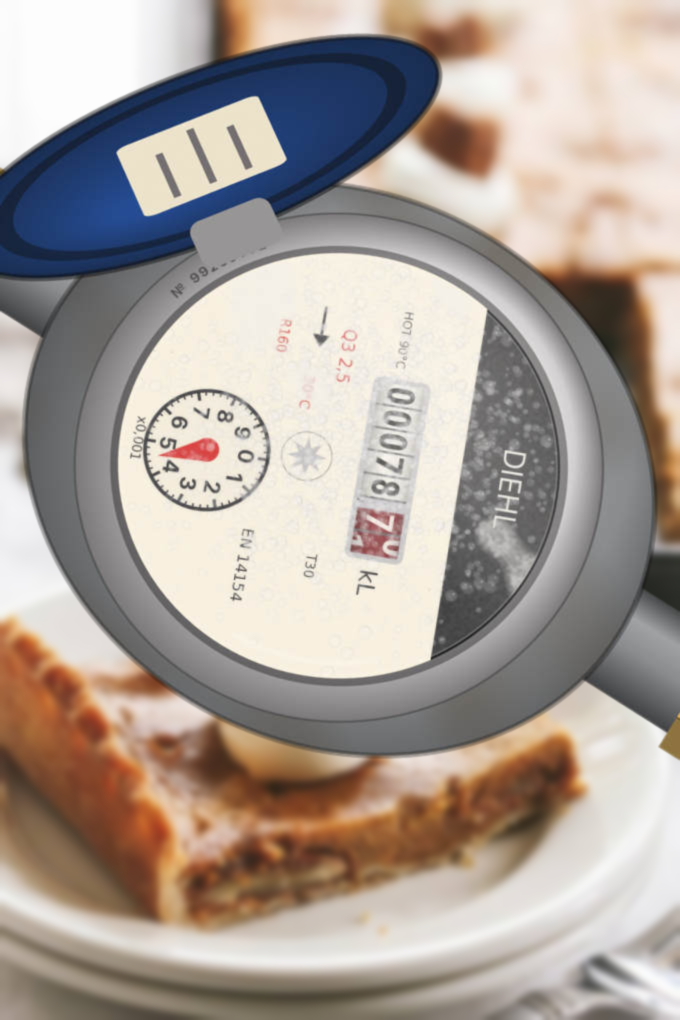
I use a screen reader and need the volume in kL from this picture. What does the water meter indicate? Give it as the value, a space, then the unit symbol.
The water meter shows 78.704 kL
